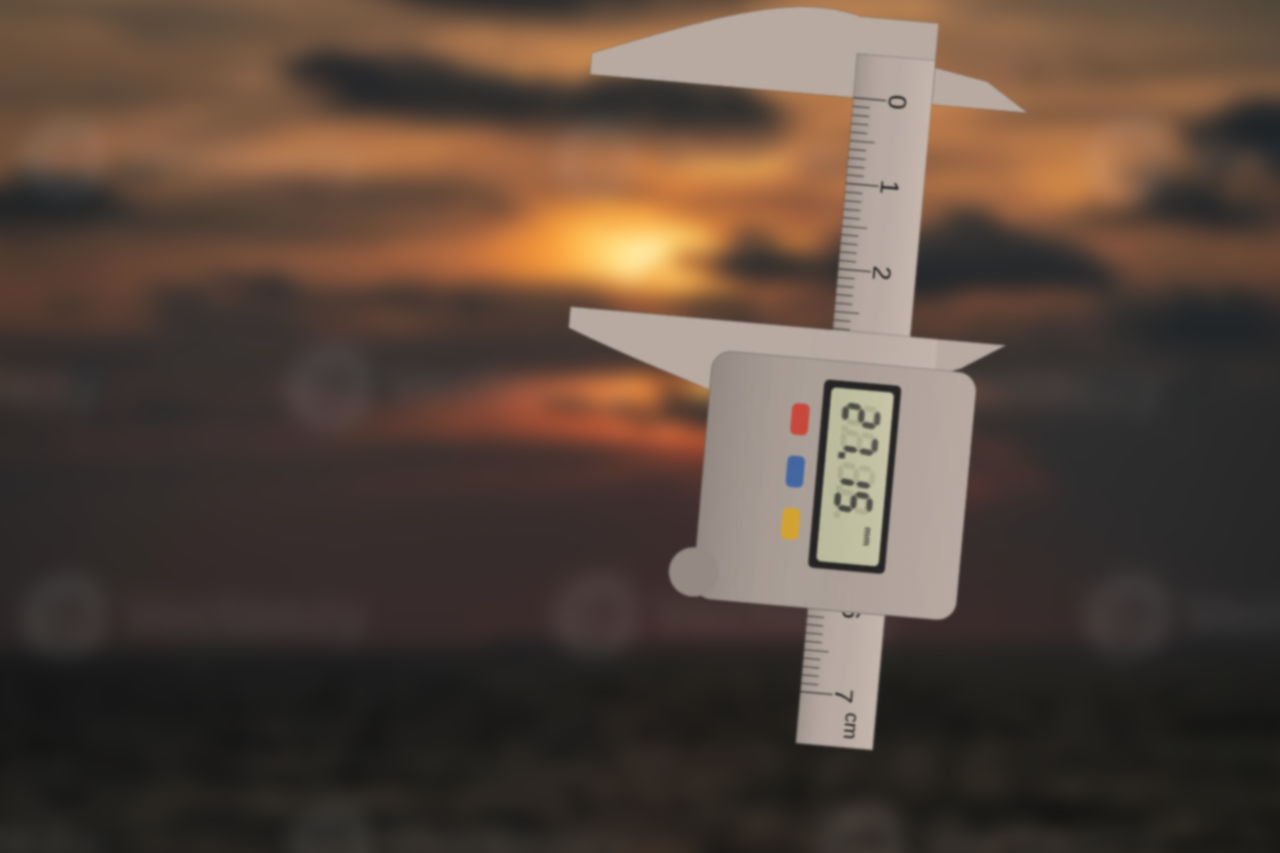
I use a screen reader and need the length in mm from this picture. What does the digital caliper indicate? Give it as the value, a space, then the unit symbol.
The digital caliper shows 27.15 mm
